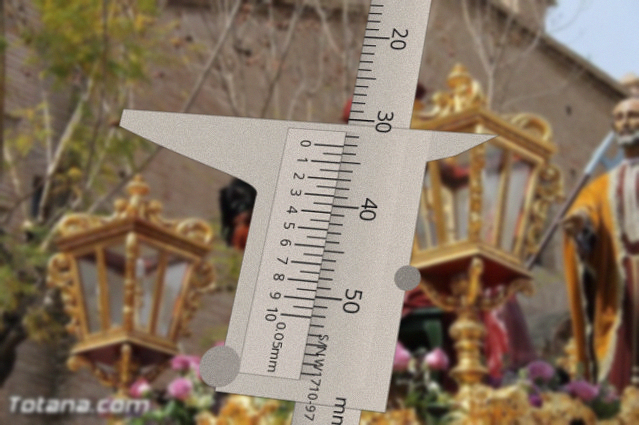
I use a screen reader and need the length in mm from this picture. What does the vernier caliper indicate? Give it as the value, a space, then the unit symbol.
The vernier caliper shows 33.2 mm
